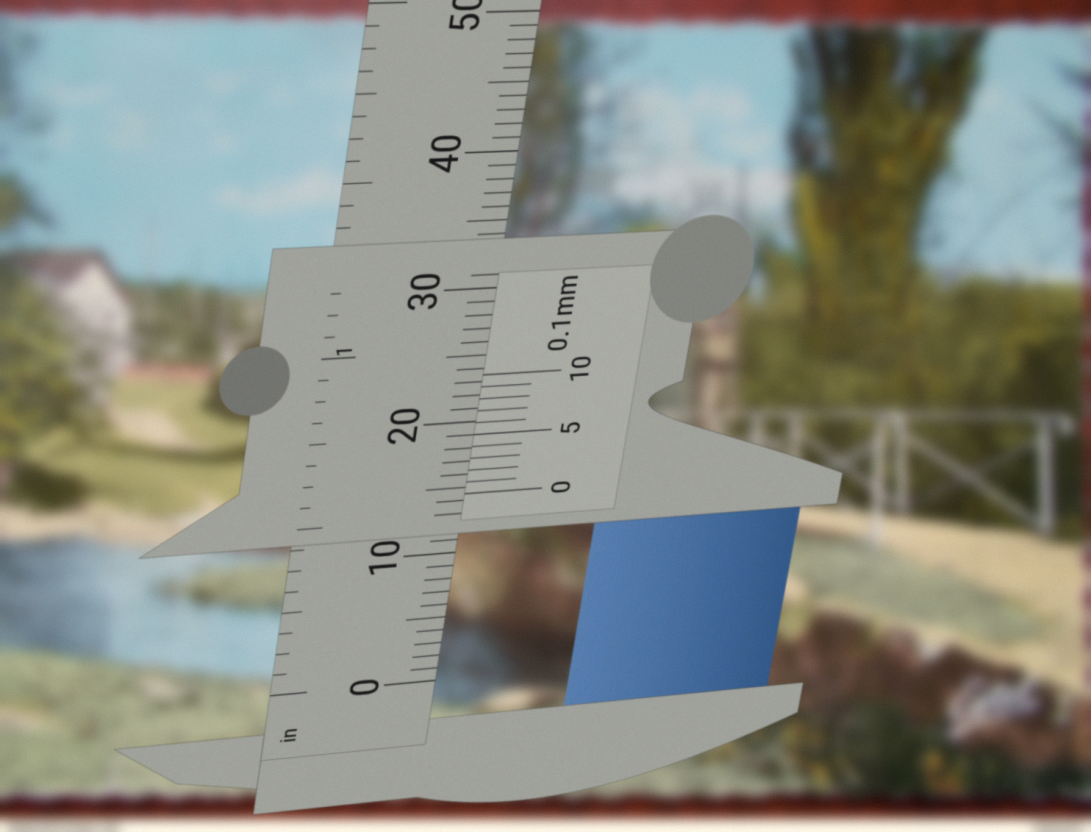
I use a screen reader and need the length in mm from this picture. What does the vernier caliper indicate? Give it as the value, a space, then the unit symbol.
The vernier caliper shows 14.5 mm
